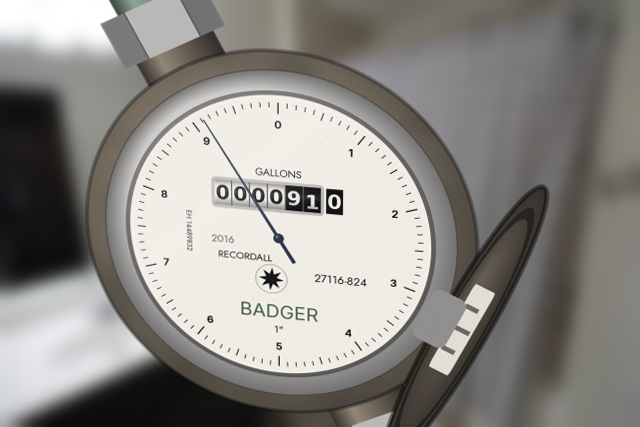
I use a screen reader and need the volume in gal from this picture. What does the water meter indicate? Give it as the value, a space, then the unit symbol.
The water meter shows 909.1 gal
